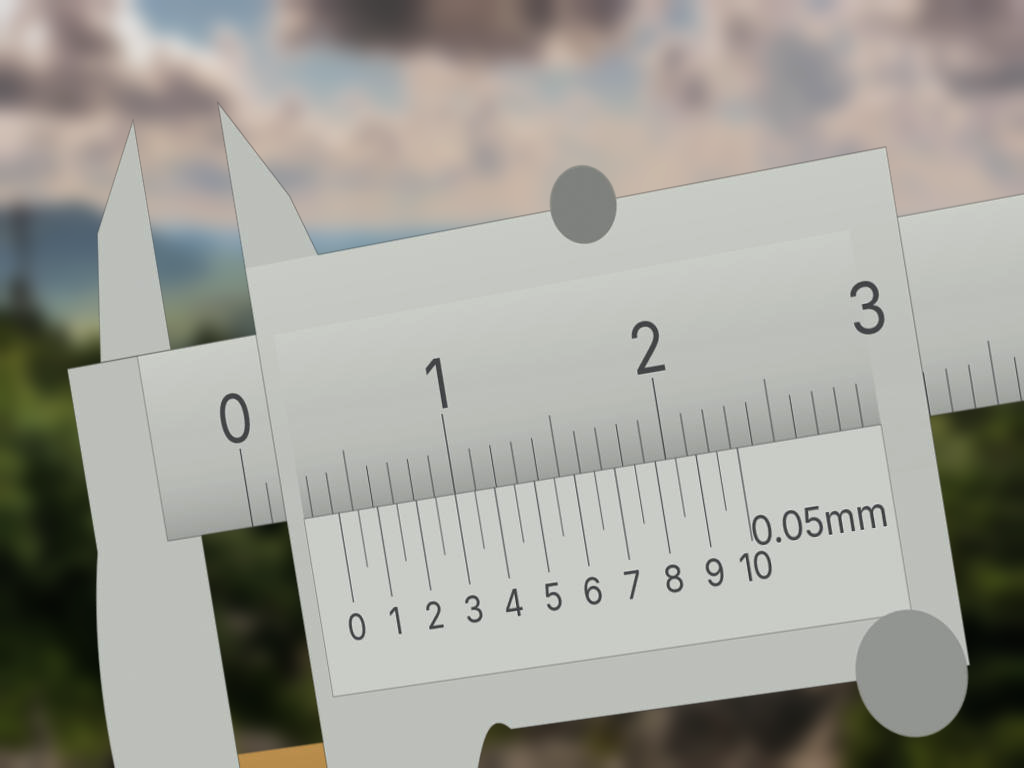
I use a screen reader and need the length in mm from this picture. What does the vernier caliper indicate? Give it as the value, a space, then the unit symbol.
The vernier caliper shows 4.3 mm
